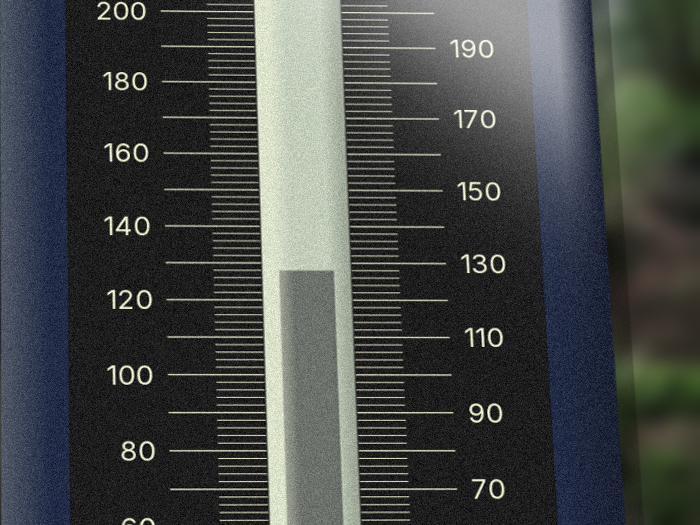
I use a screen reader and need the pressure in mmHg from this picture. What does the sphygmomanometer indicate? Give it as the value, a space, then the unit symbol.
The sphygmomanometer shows 128 mmHg
